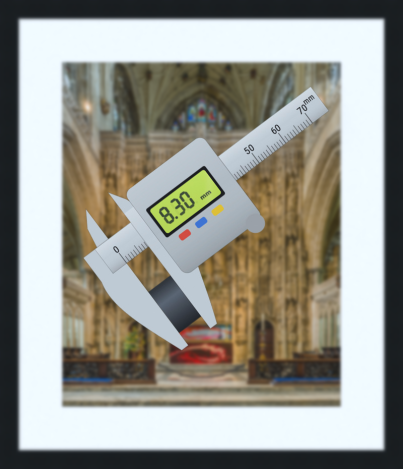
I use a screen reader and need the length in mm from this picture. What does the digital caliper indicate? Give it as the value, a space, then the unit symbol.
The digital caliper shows 8.30 mm
